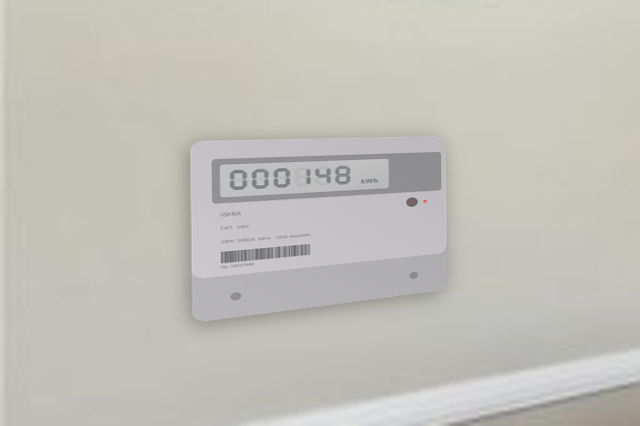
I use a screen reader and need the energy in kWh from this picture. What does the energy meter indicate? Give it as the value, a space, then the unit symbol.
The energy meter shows 148 kWh
